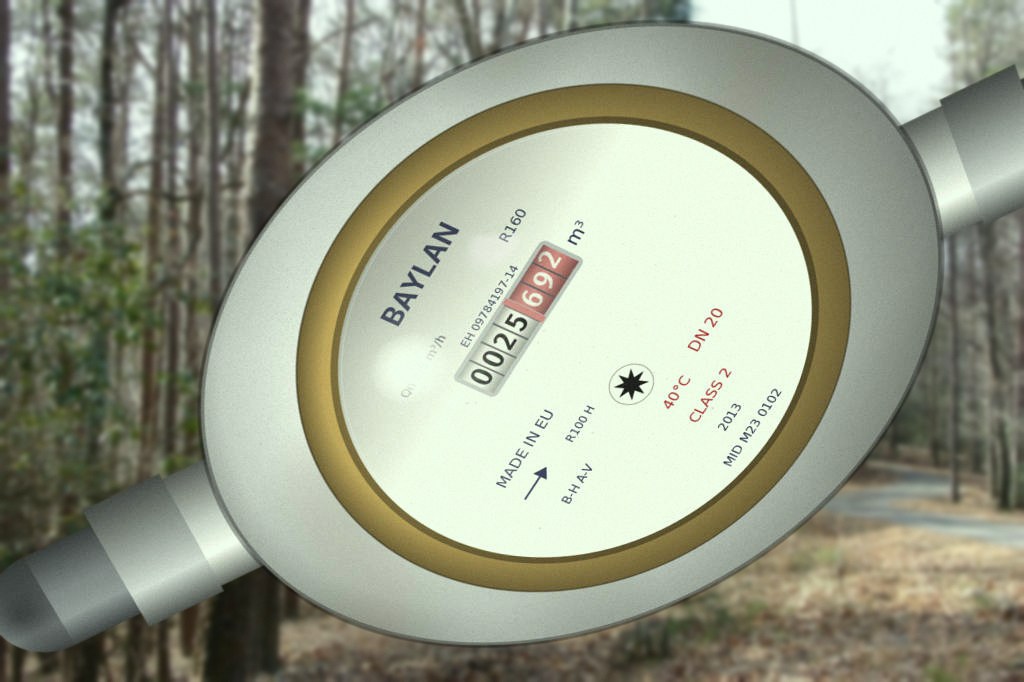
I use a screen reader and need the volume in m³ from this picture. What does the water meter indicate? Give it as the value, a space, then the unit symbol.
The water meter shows 25.692 m³
